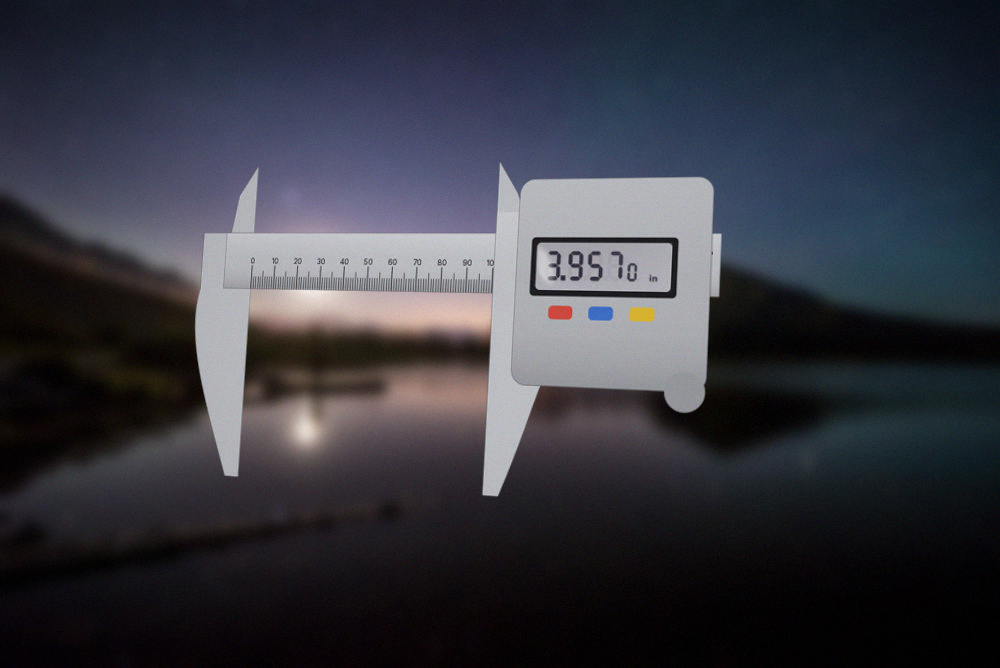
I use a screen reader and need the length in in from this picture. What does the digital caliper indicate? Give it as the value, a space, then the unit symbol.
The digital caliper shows 3.9570 in
